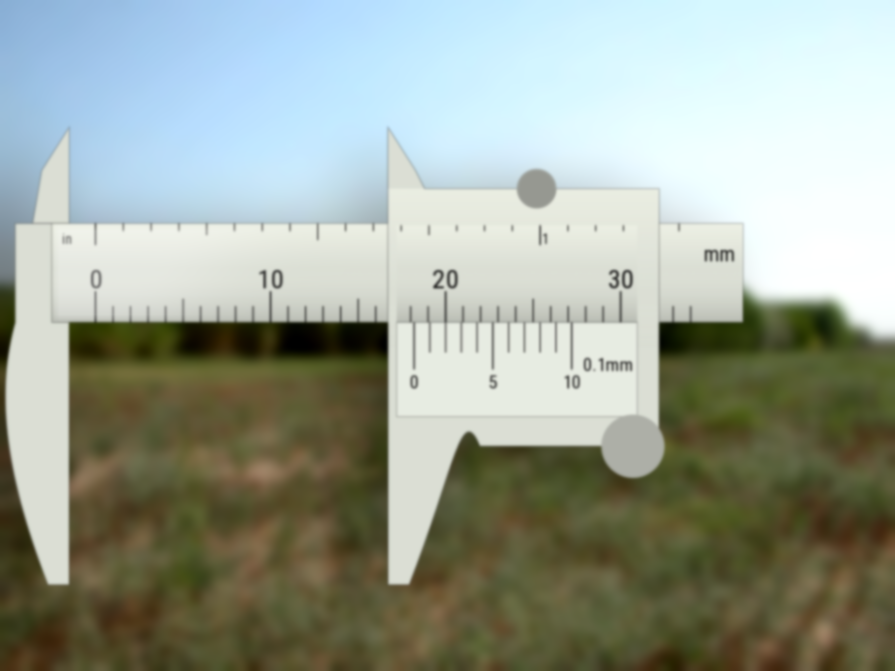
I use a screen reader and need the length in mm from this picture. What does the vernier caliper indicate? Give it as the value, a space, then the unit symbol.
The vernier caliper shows 18.2 mm
